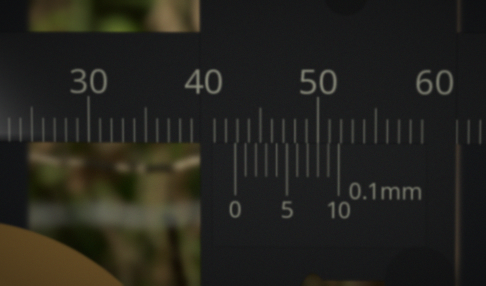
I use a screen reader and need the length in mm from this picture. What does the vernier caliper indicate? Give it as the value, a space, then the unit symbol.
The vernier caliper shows 42.8 mm
